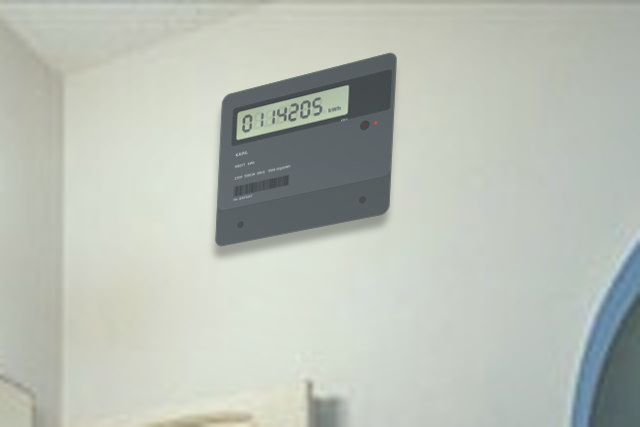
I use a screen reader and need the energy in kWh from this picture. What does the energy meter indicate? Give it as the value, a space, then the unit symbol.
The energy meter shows 114205 kWh
